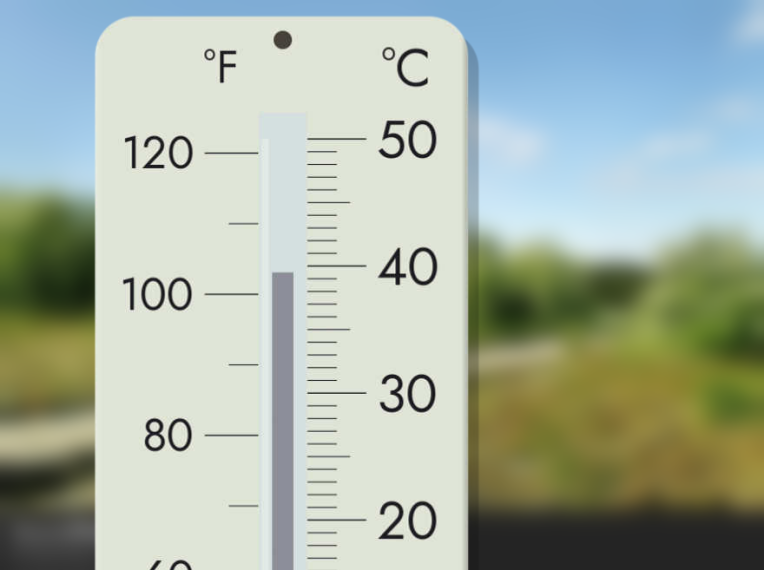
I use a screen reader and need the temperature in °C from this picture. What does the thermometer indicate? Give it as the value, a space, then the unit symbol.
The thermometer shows 39.5 °C
